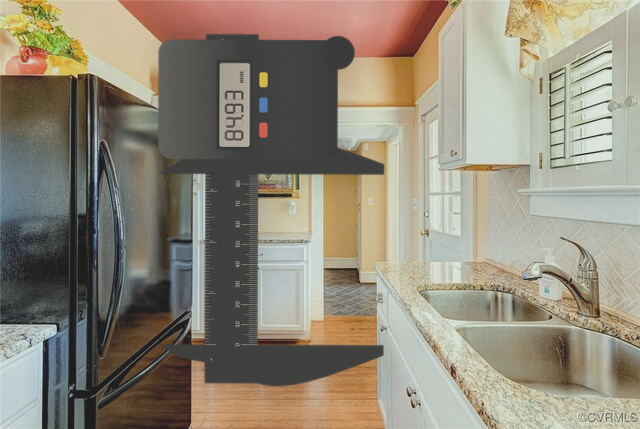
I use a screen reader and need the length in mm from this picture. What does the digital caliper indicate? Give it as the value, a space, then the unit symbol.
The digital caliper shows 84.93 mm
